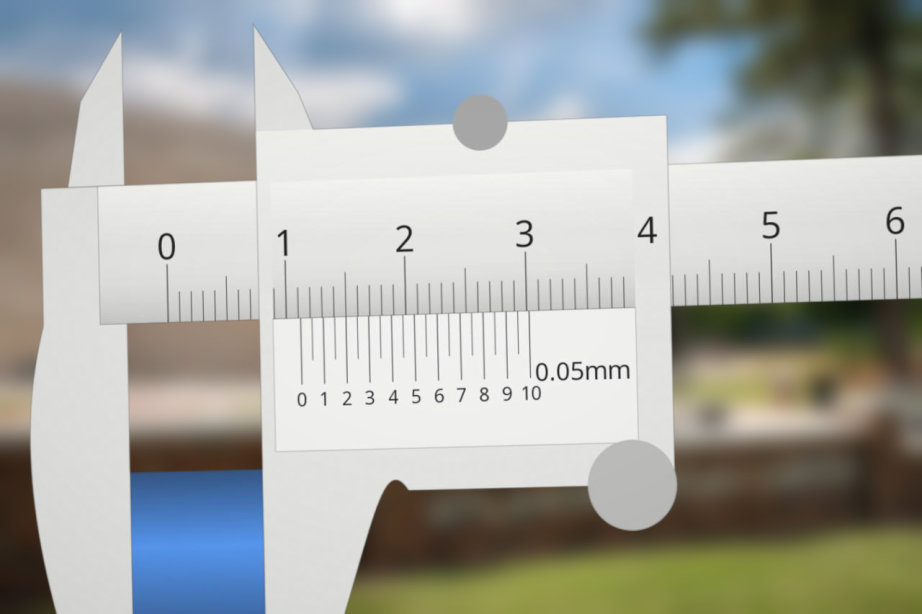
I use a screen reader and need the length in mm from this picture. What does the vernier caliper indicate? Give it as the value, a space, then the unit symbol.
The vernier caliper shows 11.2 mm
